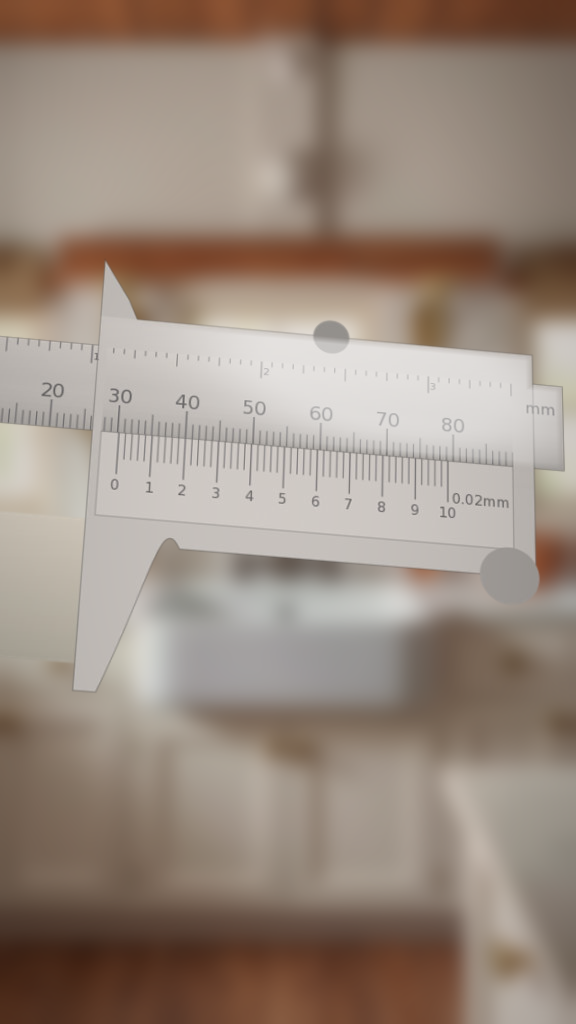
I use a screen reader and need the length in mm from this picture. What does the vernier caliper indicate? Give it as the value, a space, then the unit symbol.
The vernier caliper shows 30.2 mm
